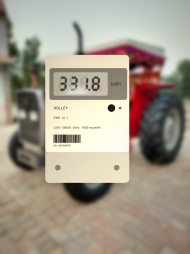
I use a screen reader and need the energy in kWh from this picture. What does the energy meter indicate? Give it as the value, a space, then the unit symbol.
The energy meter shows 331.8 kWh
